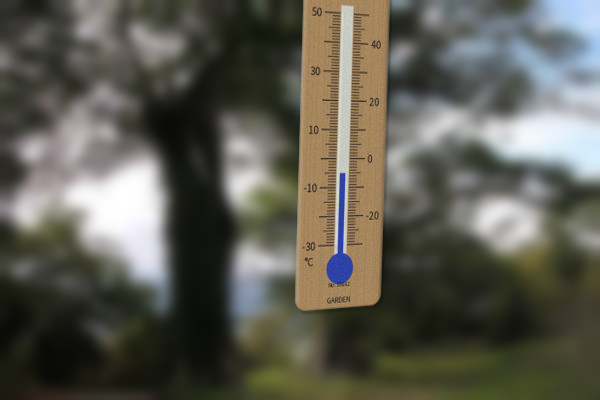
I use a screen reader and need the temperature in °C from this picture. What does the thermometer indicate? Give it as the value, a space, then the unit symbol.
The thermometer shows -5 °C
